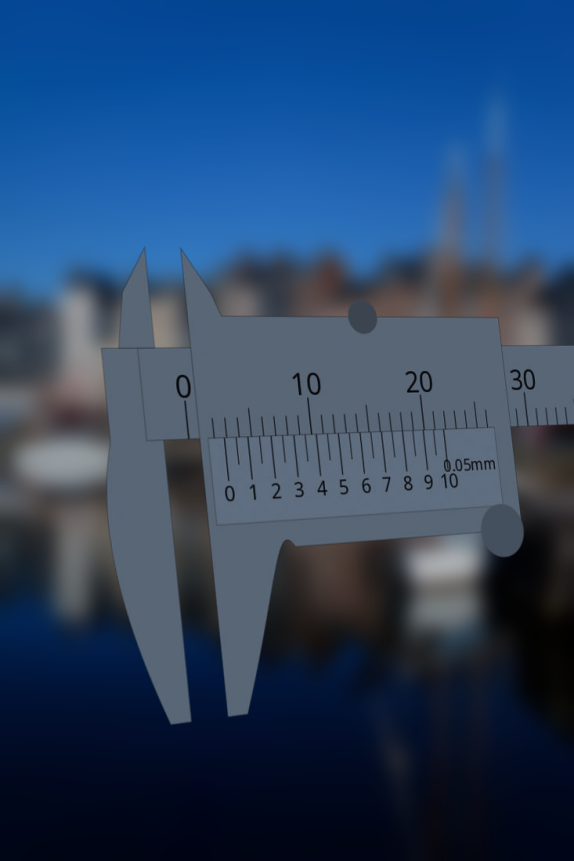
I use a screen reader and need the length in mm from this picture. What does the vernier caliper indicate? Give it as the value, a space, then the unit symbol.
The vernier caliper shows 2.8 mm
